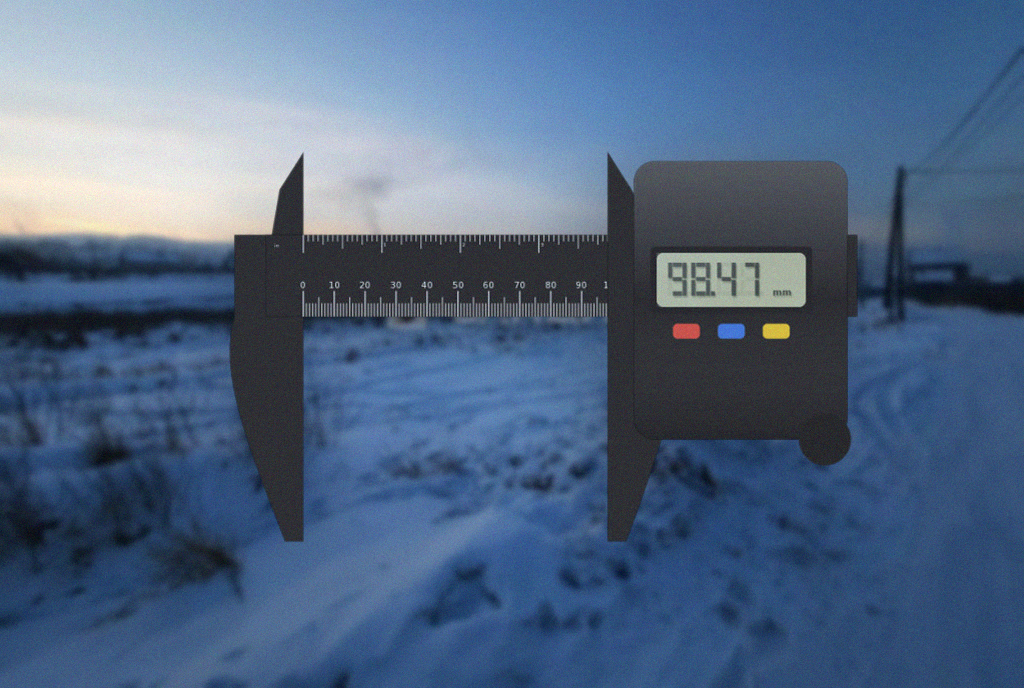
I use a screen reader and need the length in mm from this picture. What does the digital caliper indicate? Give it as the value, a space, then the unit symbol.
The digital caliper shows 98.47 mm
